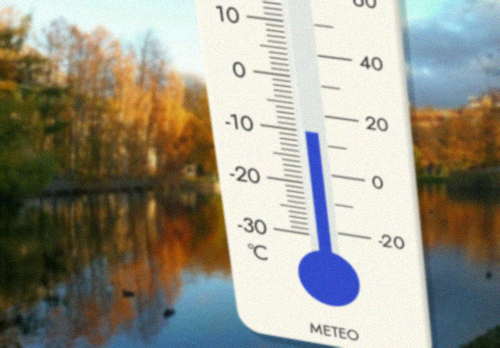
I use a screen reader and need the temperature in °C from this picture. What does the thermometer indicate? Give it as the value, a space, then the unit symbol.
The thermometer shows -10 °C
